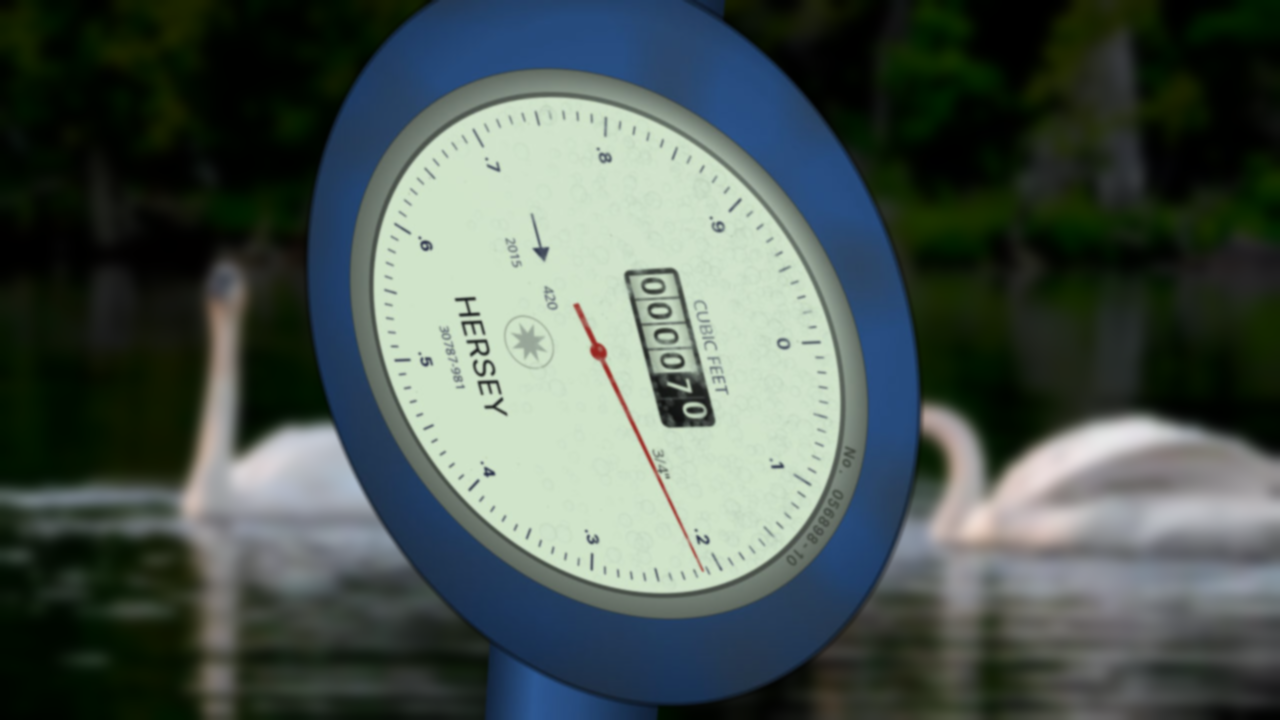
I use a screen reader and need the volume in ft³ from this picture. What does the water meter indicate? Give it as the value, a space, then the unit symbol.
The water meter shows 70.21 ft³
